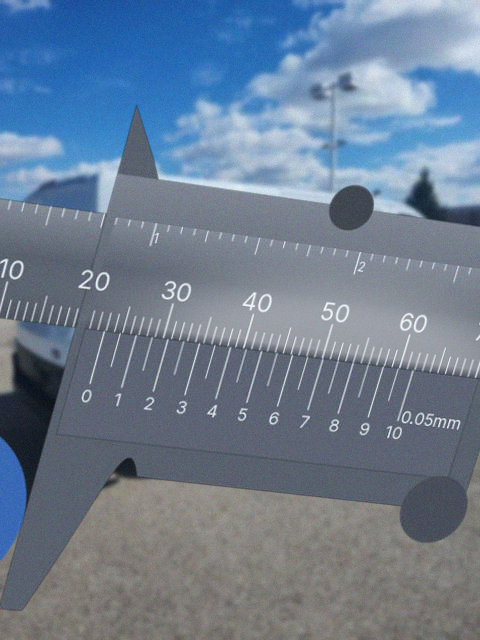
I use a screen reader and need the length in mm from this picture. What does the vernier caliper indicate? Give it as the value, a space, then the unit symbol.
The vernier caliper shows 22.8 mm
